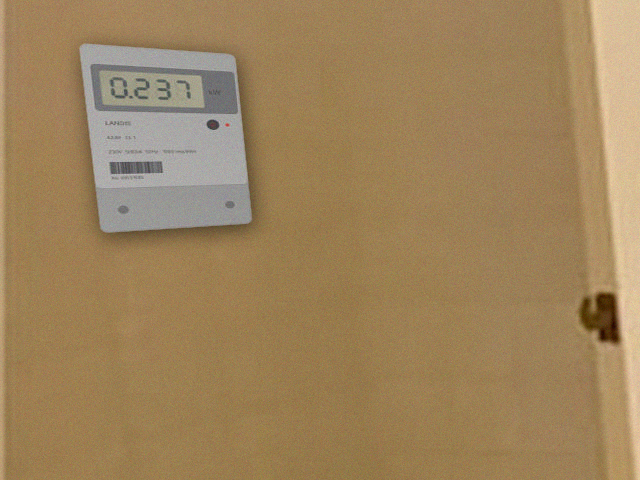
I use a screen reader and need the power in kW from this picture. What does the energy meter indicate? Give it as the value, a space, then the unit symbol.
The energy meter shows 0.237 kW
